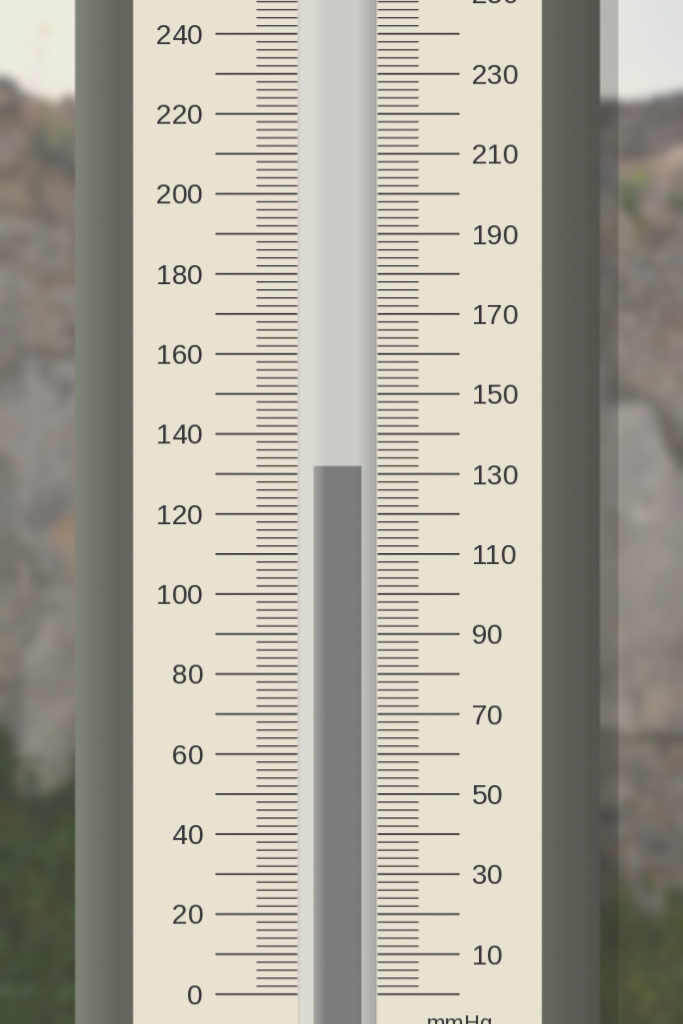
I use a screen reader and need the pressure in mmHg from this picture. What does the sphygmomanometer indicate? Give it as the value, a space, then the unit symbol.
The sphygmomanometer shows 132 mmHg
